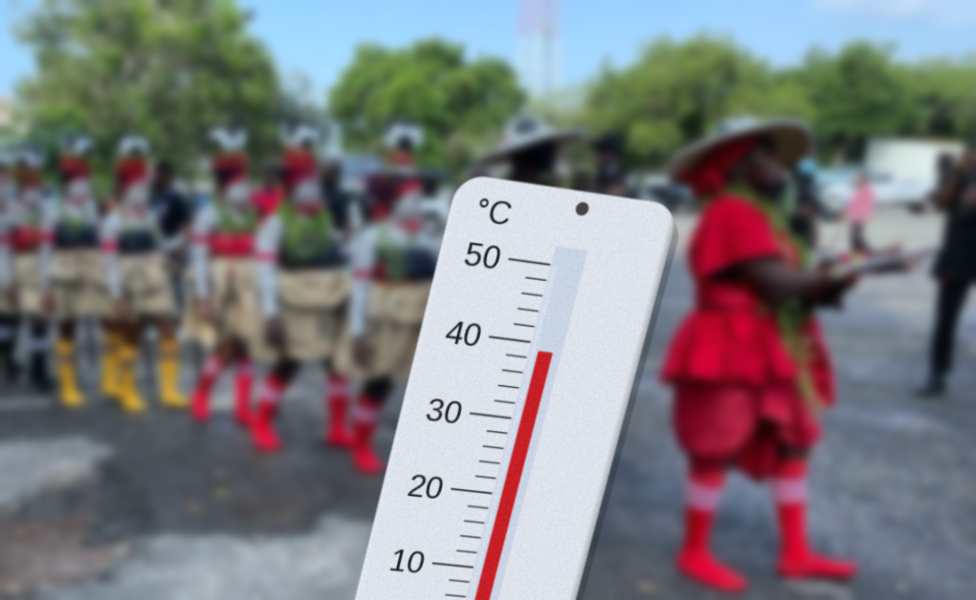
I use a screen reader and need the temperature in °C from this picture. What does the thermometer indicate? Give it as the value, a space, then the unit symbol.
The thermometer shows 39 °C
